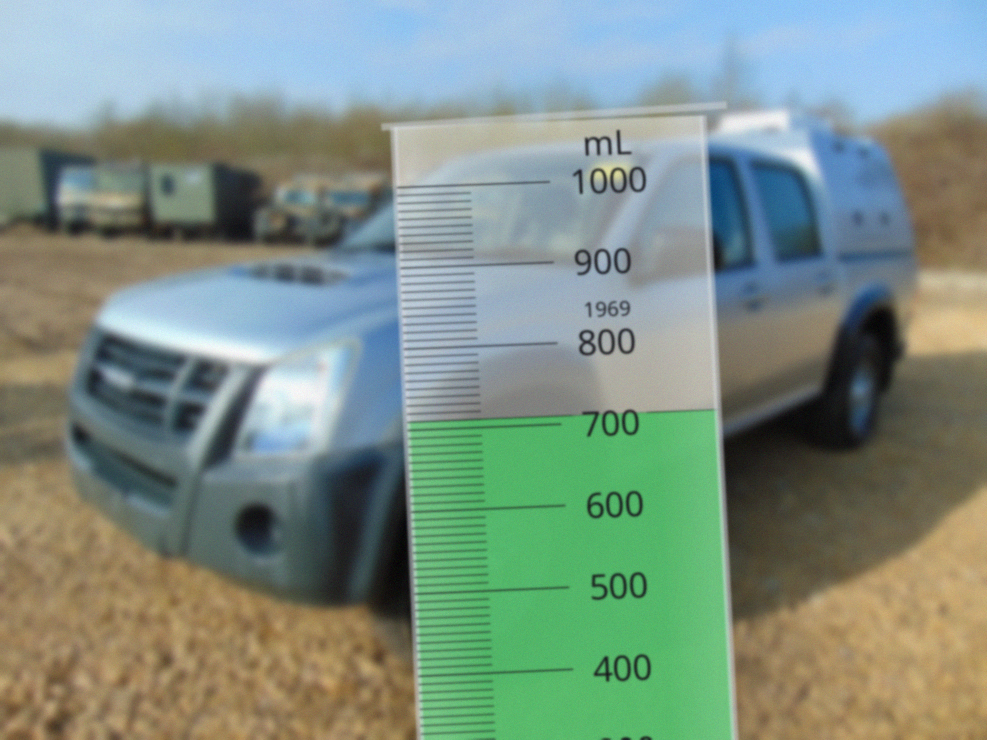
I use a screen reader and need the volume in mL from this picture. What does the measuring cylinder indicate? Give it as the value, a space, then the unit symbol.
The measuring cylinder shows 710 mL
